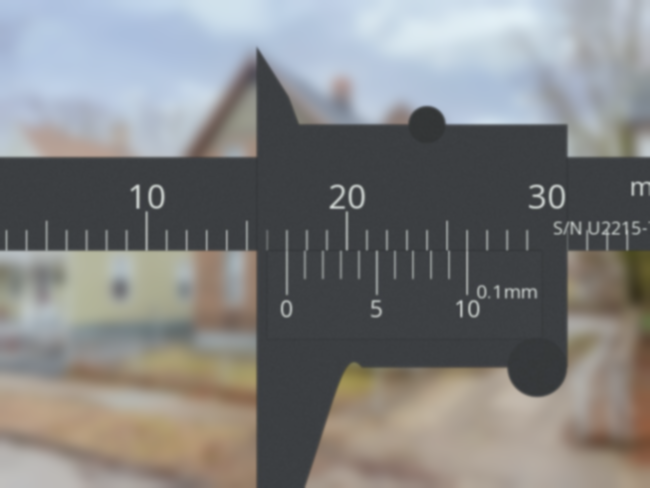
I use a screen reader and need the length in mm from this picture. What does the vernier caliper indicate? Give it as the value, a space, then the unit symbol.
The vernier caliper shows 17.0 mm
